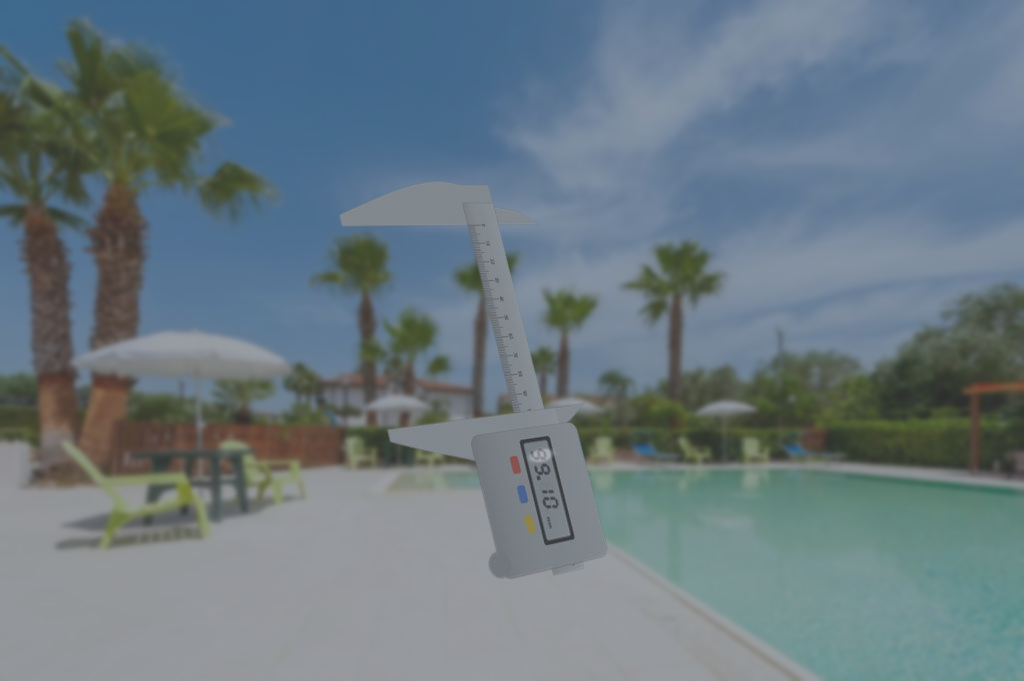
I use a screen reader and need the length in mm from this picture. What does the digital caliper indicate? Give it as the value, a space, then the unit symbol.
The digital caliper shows 99.10 mm
